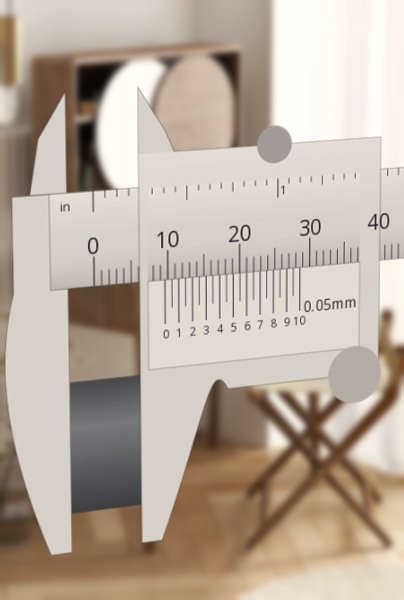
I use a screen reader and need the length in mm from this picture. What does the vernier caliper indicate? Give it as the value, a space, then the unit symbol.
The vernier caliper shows 9.6 mm
